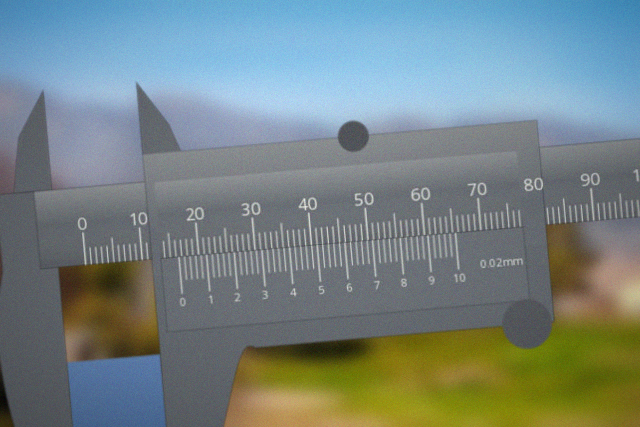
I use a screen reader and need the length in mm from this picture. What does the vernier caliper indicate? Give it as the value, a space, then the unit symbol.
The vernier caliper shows 16.5 mm
